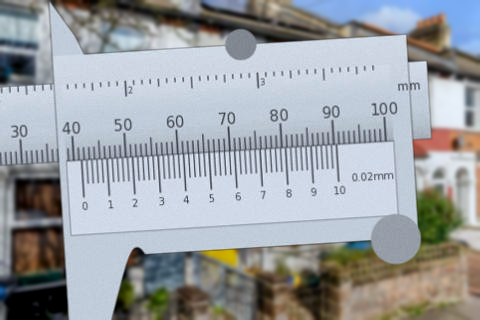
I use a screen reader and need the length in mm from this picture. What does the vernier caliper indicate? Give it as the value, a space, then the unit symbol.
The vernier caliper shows 41.5 mm
